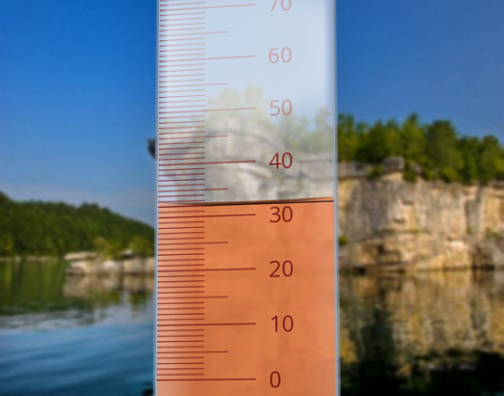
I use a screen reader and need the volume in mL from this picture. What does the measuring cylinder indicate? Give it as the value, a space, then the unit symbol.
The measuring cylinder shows 32 mL
